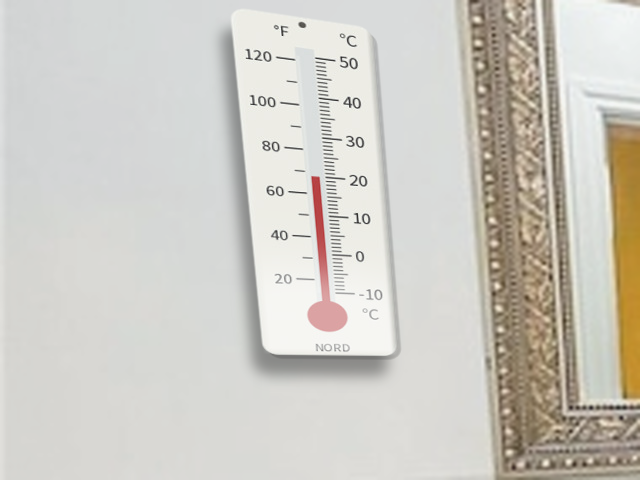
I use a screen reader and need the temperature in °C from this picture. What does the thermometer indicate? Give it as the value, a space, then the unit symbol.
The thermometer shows 20 °C
